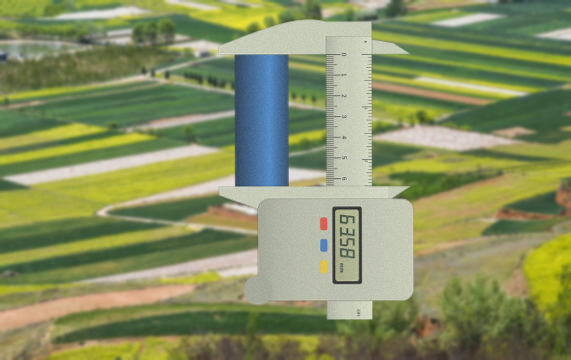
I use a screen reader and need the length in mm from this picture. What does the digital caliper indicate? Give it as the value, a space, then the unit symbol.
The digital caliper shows 63.58 mm
